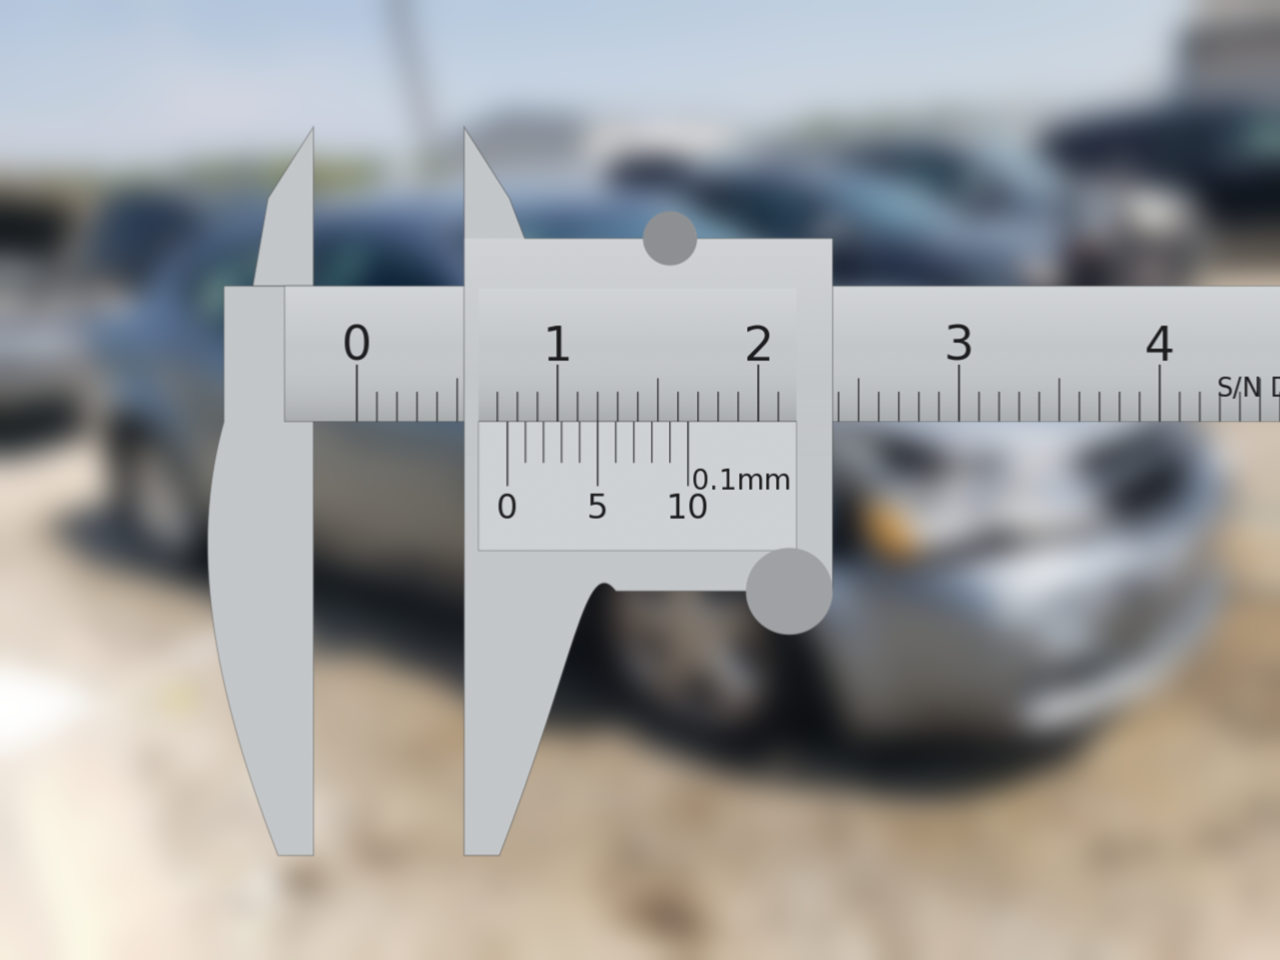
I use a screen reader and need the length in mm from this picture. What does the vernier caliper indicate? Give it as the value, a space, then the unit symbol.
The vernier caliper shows 7.5 mm
